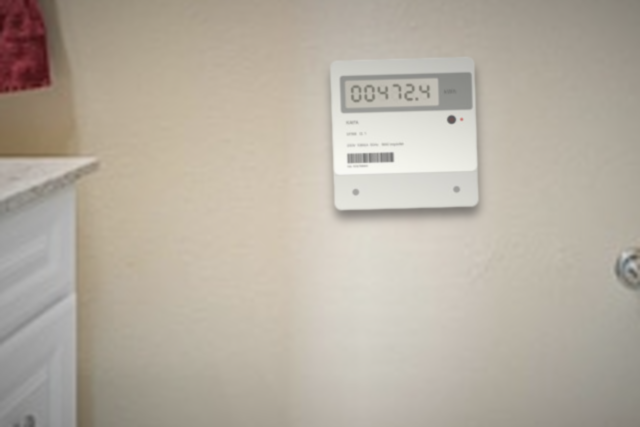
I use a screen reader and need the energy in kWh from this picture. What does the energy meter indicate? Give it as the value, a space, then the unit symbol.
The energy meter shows 472.4 kWh
